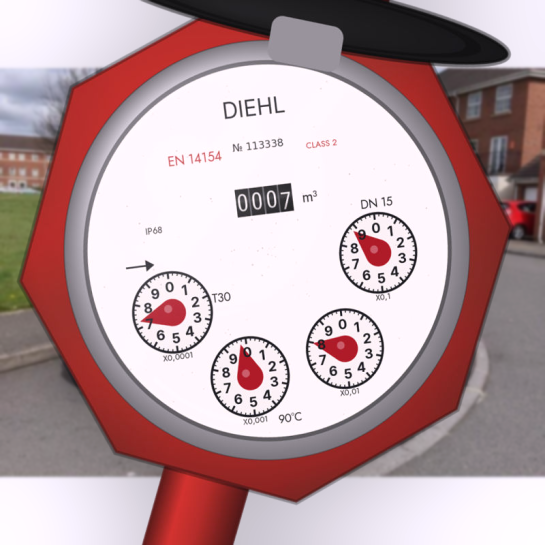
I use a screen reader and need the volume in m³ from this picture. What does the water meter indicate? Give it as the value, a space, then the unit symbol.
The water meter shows 6.8797 m³
